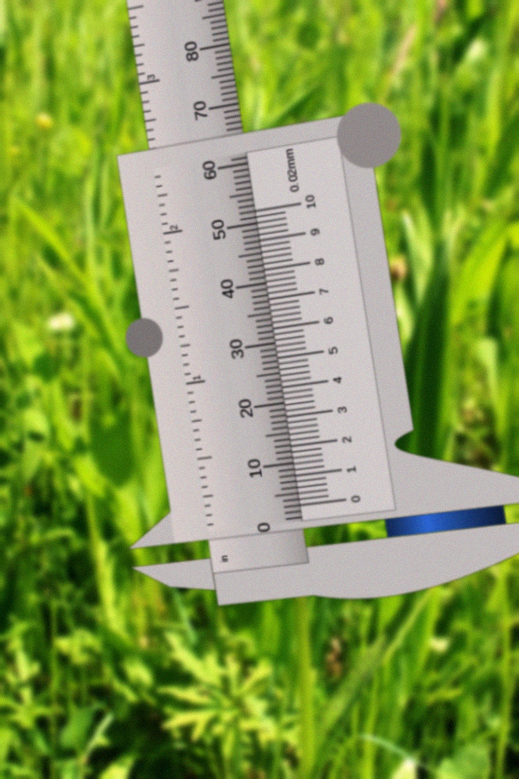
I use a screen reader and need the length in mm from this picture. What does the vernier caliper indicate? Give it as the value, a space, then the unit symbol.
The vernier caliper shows 3.0 mm
